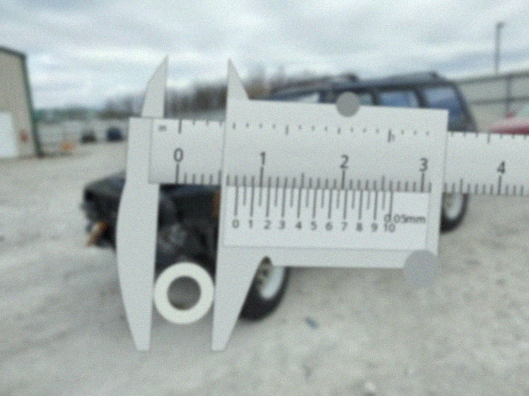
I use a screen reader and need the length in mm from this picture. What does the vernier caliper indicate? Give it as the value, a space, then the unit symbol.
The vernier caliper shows 7.2 mm
